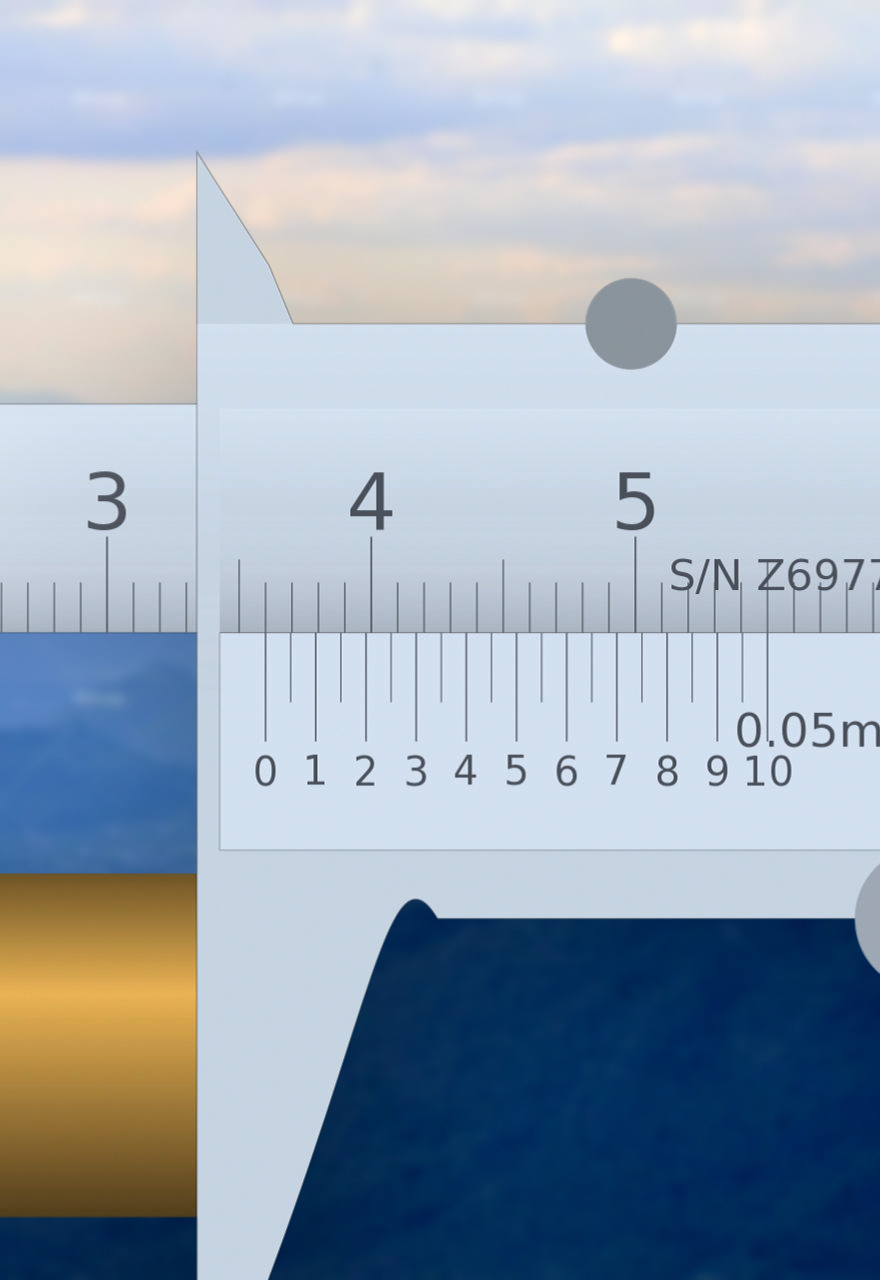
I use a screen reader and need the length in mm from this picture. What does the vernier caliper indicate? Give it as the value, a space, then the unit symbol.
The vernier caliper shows 36.00 mm
